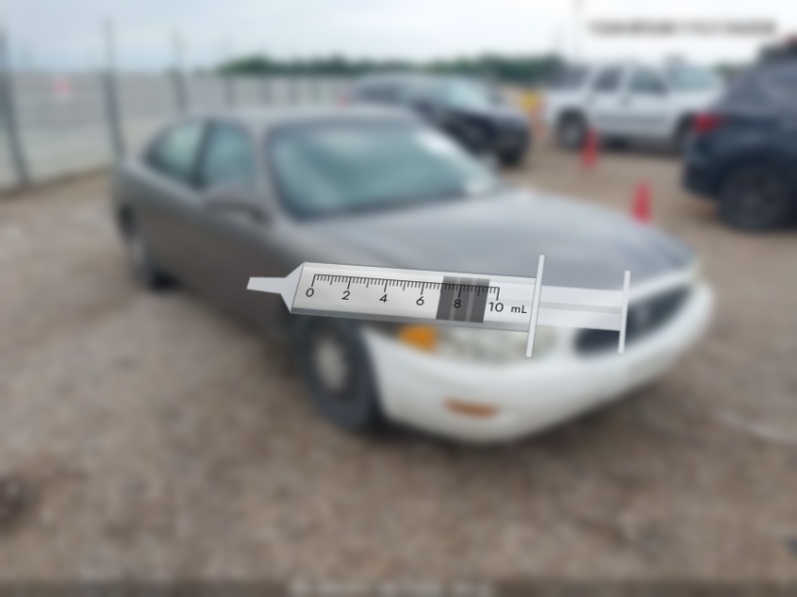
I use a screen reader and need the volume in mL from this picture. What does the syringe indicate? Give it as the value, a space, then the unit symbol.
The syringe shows 7 mL
